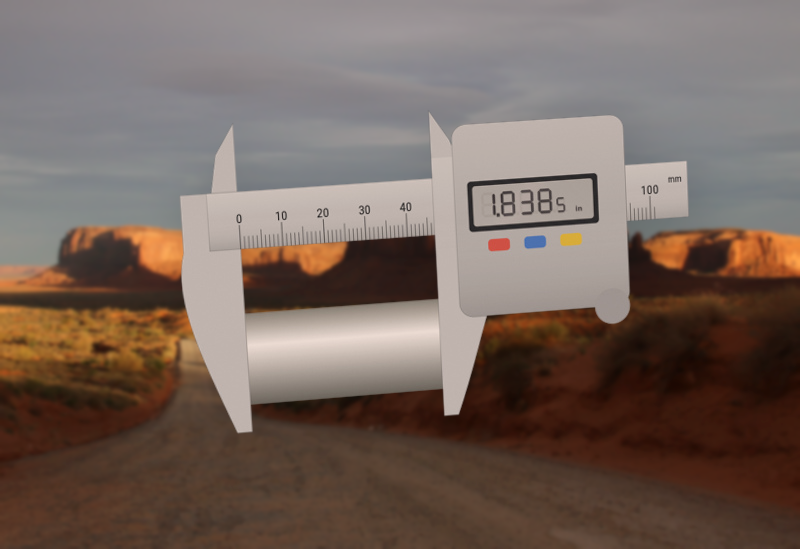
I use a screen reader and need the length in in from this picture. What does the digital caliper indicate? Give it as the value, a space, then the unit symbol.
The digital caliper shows 1.8385 in
